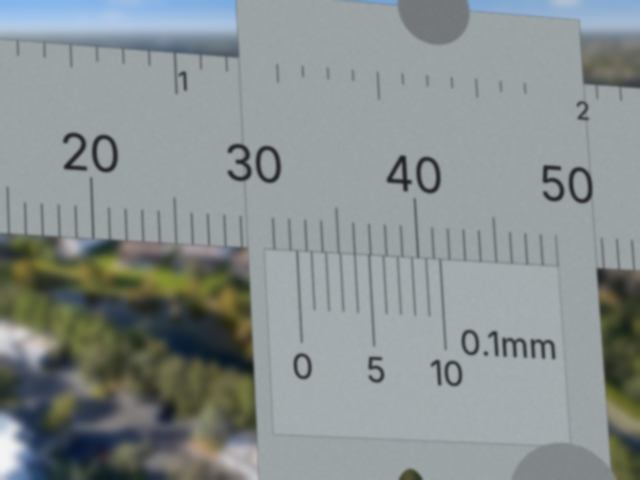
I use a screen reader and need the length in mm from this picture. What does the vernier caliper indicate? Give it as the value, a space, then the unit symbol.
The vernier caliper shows 32.4 mm
